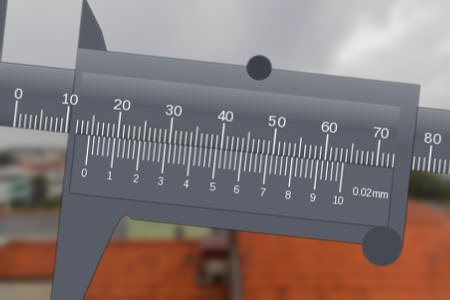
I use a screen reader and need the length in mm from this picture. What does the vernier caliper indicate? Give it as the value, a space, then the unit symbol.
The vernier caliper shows 14.5 mm
